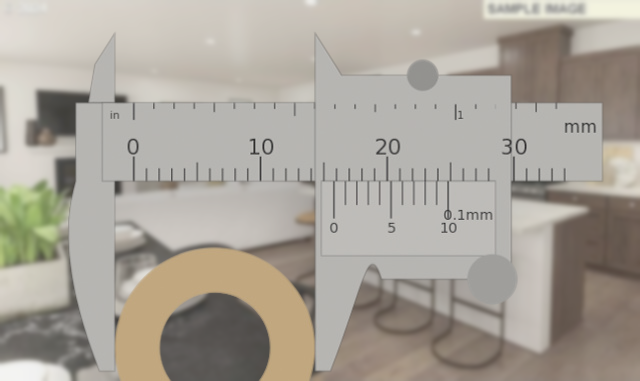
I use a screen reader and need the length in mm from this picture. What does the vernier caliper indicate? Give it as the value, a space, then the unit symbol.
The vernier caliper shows 15.8 mm
